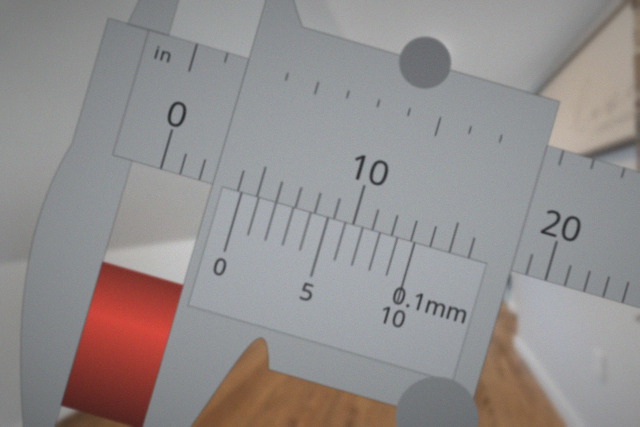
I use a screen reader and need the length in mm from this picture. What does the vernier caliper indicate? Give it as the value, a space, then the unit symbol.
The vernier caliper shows 4.2 mm
